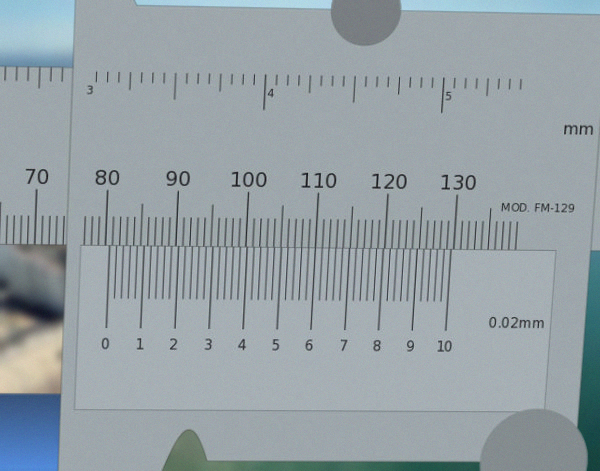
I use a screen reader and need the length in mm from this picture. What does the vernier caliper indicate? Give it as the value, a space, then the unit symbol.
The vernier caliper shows 80.6 mm
